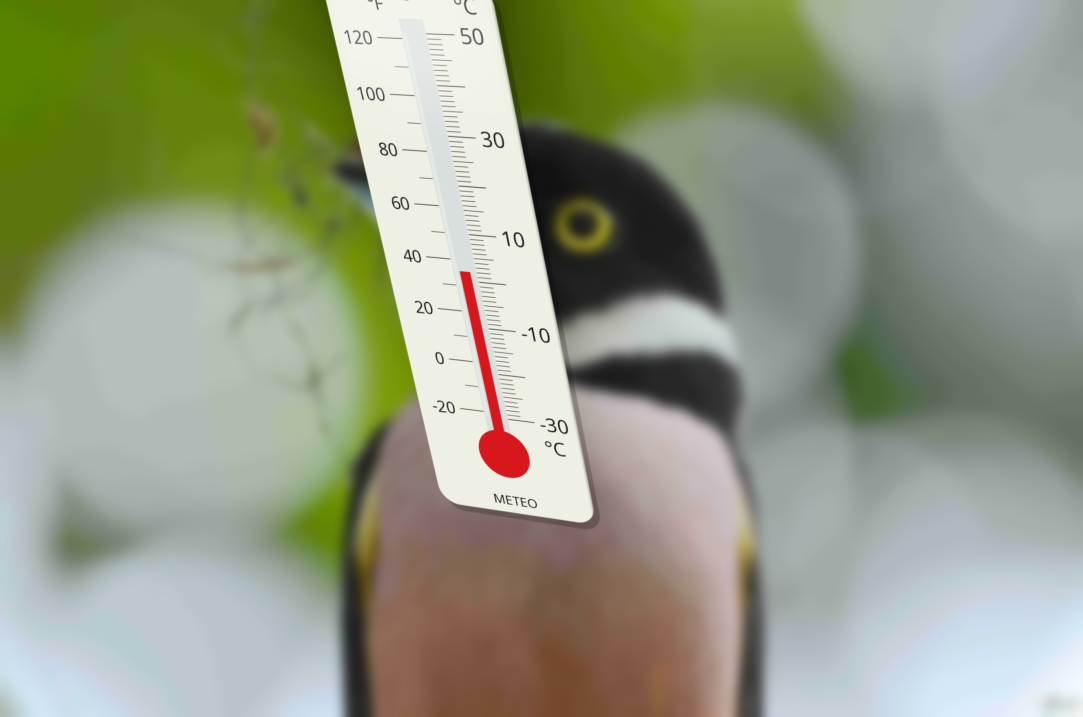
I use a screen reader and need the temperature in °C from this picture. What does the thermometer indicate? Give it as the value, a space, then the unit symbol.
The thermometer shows 2 °C
